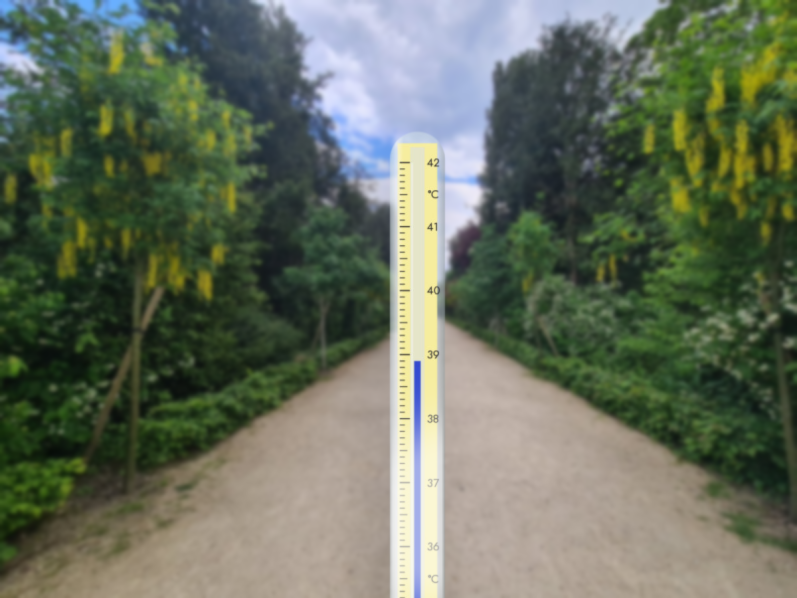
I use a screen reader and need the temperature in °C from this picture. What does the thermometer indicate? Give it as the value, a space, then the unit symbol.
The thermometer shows 38.9 °C
